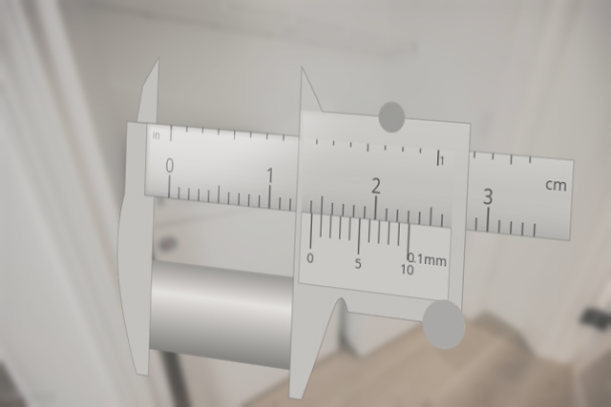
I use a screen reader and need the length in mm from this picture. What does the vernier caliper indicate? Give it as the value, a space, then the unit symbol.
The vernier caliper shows 14.1 mm
